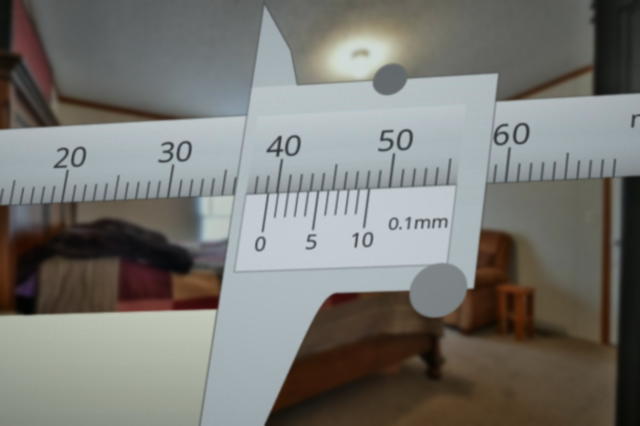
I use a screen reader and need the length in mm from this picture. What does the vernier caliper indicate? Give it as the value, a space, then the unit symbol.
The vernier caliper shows 39.2 mm
